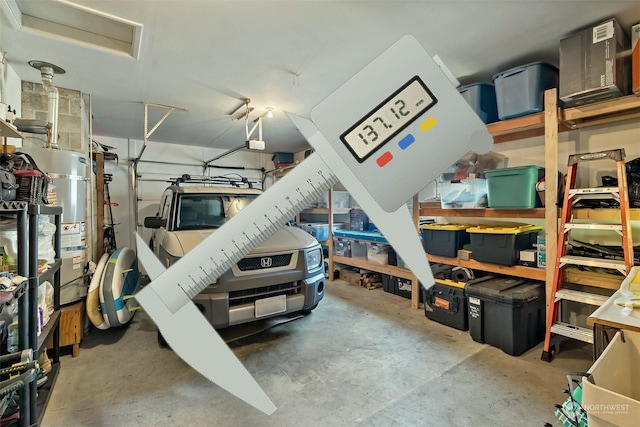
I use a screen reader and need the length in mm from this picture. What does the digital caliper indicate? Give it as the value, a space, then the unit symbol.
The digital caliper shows 137.12 mm
